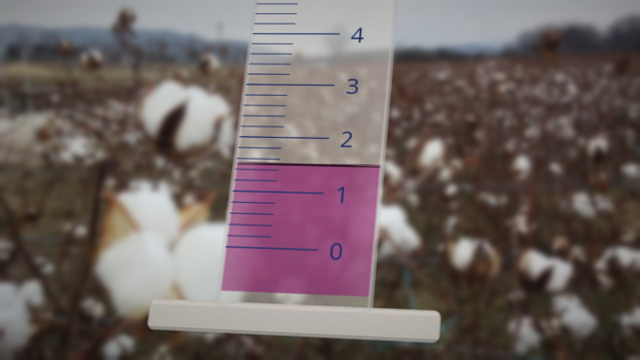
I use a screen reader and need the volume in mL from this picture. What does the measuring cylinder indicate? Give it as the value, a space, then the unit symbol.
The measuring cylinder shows 1.5 mL
